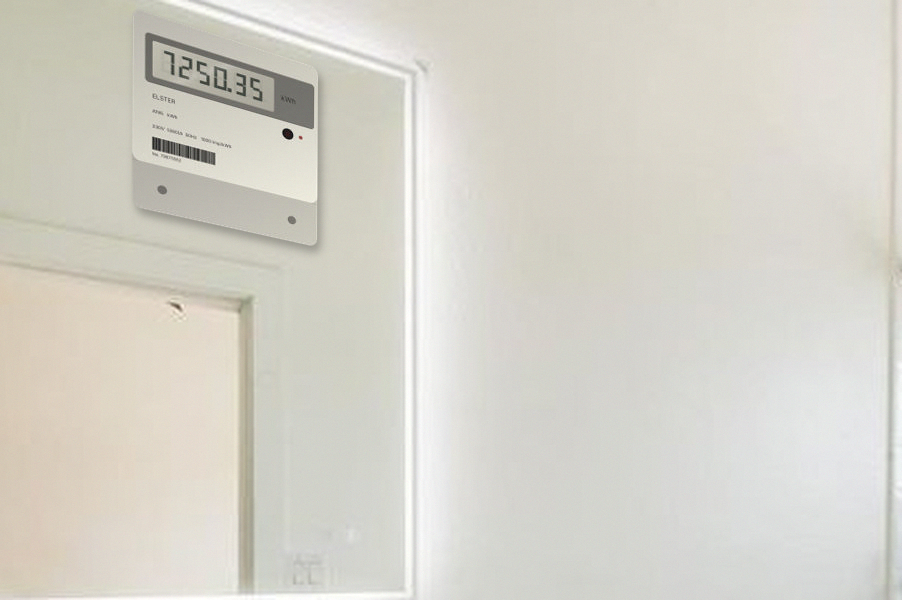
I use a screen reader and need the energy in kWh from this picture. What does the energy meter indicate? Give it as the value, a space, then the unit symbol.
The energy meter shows 7250.35 kWh
